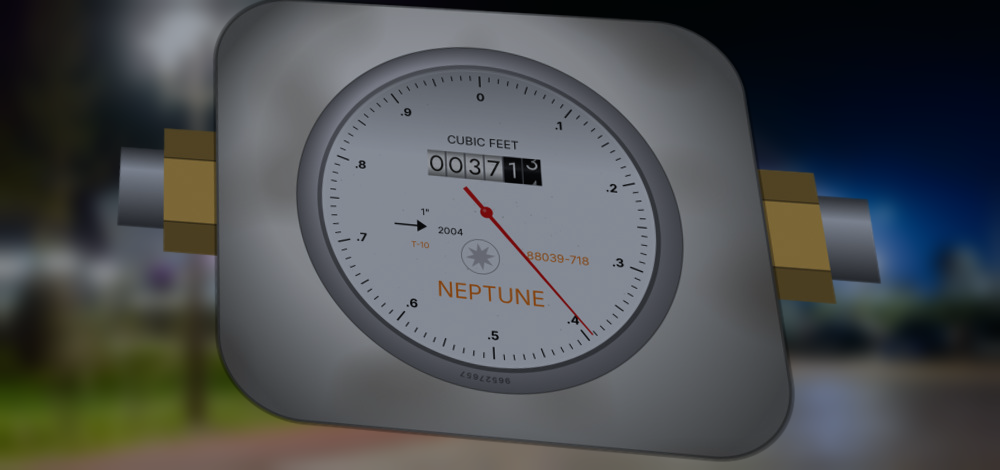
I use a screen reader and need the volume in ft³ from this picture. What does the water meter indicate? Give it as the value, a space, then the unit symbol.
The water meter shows 3713.39 ft³
